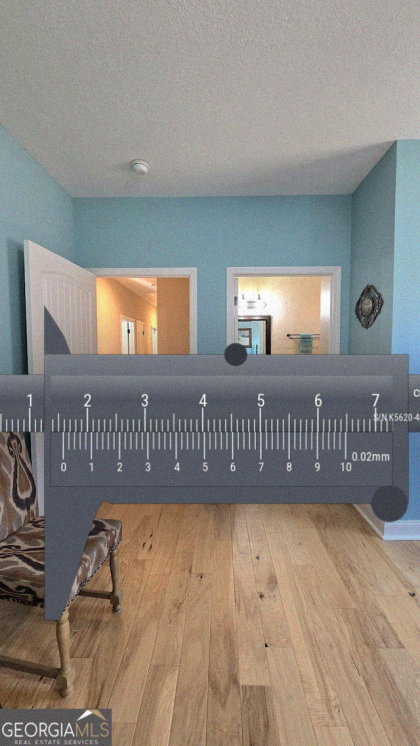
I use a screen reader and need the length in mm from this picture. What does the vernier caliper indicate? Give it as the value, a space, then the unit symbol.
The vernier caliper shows 15.8 mm
